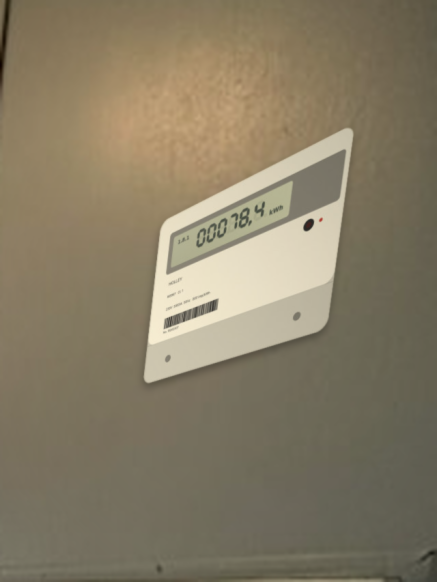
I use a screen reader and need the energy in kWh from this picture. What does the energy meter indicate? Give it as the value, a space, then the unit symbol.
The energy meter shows 78.4 kWh
